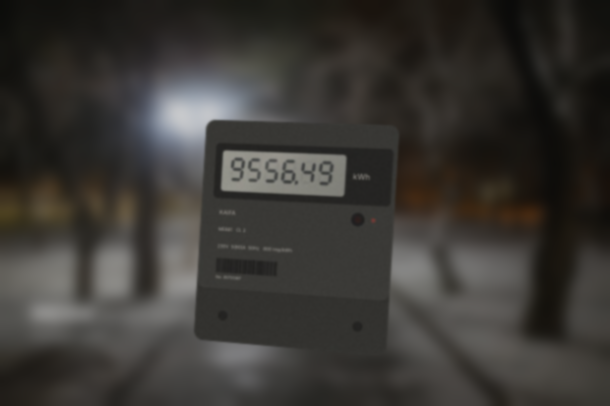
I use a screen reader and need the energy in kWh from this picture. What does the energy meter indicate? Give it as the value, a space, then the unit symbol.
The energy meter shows 9556.49 kWh
